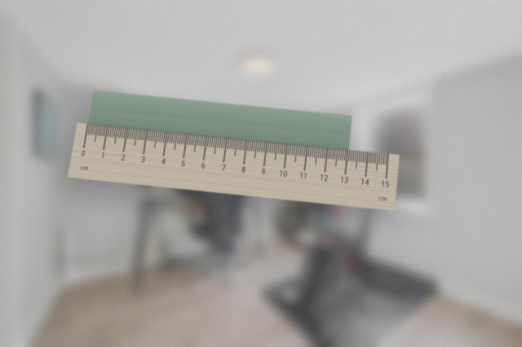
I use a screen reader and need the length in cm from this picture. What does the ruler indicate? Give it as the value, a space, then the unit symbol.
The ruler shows 13 cm
